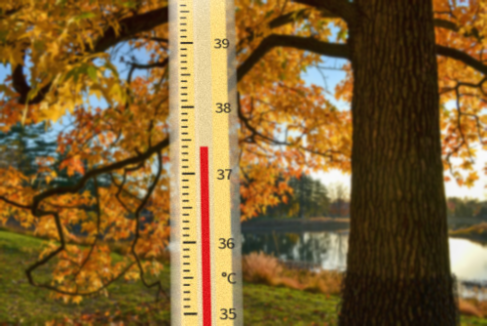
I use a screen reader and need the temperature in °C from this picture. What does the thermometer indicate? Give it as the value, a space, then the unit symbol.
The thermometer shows 37.4 °C
